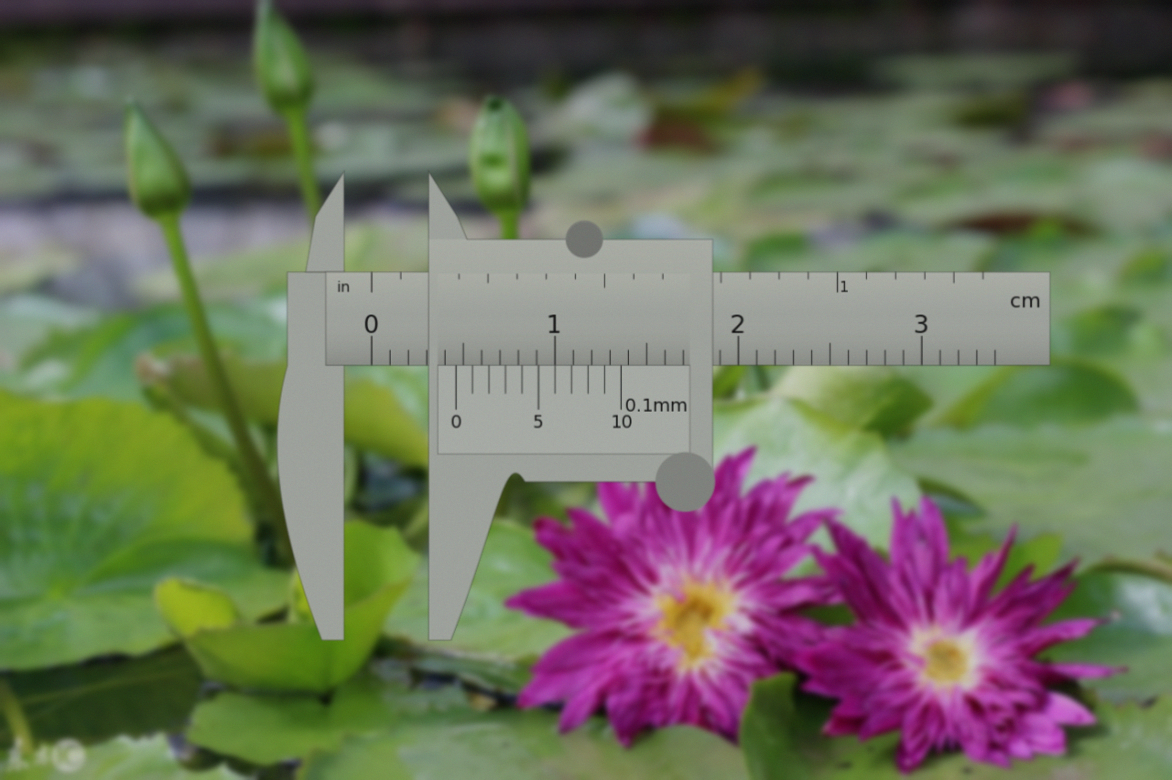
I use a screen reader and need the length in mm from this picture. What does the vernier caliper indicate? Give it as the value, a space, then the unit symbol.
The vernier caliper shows 4.6 mm
